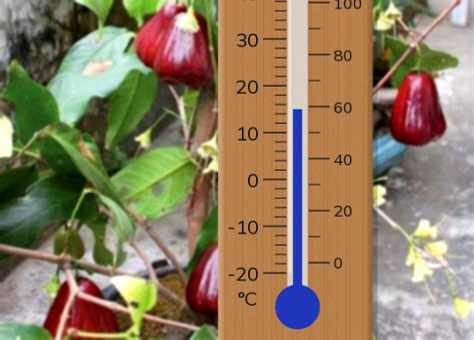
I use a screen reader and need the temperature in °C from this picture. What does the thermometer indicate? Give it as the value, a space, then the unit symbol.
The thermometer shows 15 °C
